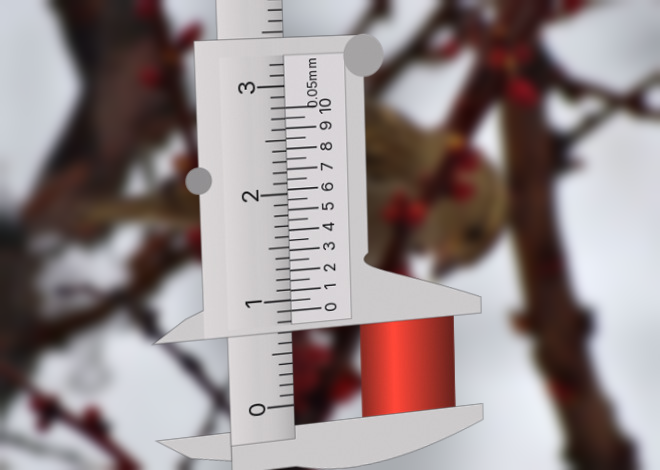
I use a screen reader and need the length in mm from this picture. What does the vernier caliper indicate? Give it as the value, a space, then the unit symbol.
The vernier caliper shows 9.0 mm
